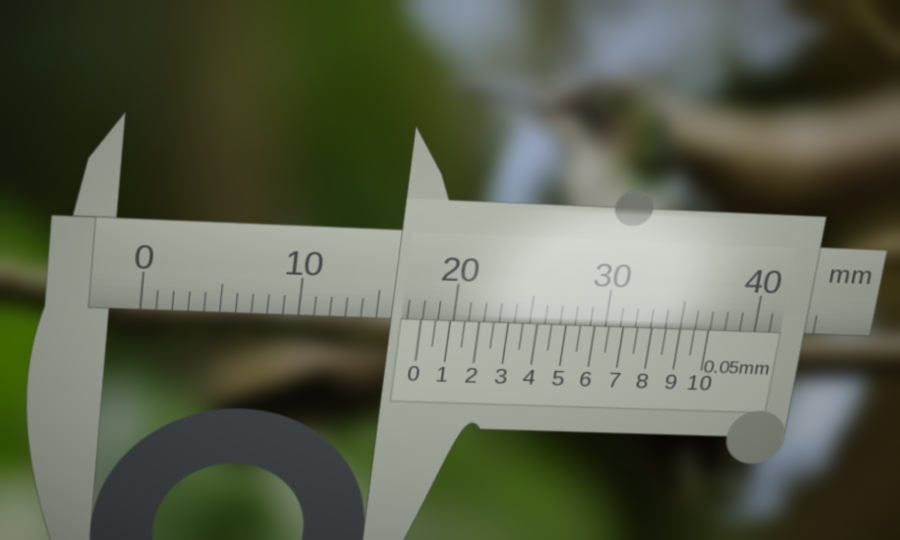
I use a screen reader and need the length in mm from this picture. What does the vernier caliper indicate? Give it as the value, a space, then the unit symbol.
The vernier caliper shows 17.9 mm
